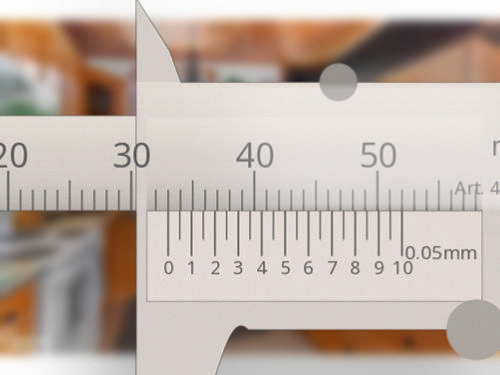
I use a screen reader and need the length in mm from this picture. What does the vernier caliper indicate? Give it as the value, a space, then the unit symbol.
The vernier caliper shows 33.0 mm
